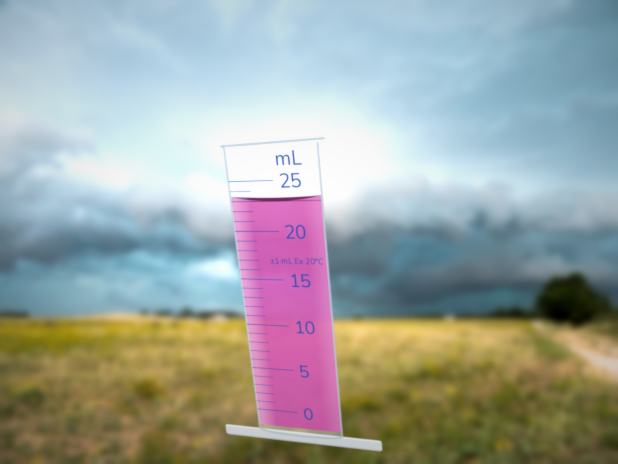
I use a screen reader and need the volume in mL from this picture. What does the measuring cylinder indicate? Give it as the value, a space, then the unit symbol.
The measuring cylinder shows 23 mL
